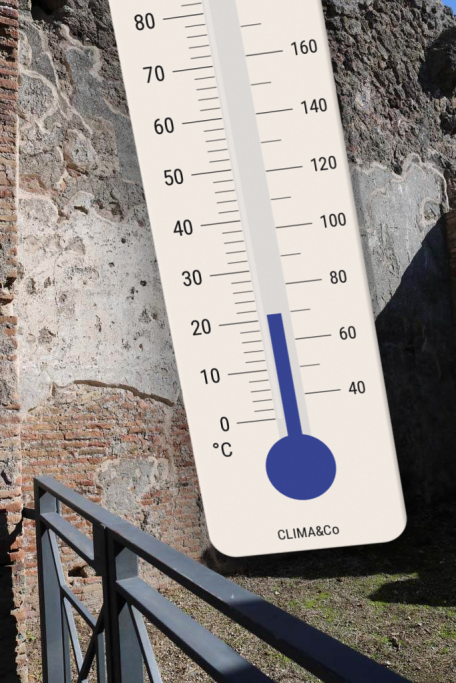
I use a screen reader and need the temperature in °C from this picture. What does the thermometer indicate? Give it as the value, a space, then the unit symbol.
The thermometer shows 21 °C
